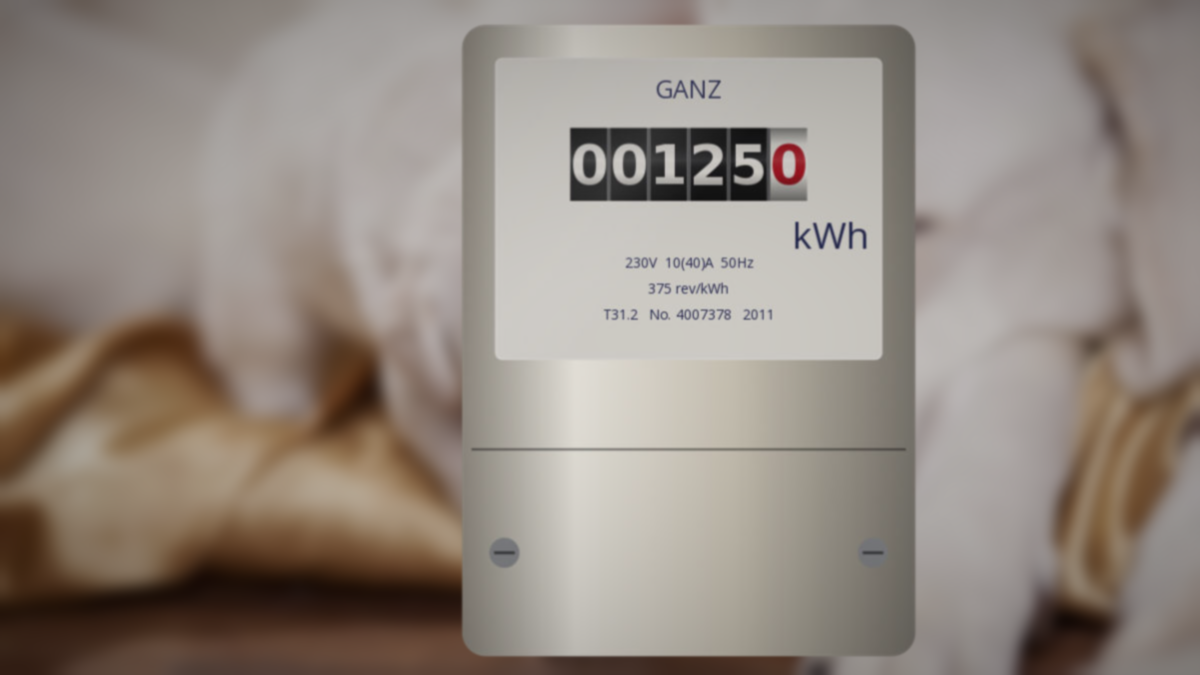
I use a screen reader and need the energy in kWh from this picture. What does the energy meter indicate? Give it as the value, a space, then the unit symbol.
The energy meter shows 125.0 kWh
